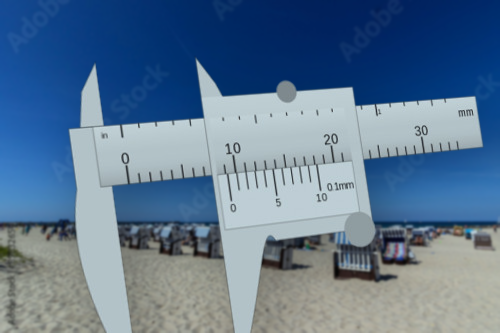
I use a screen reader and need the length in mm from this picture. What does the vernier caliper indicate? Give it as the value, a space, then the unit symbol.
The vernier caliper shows 9.2 mm
